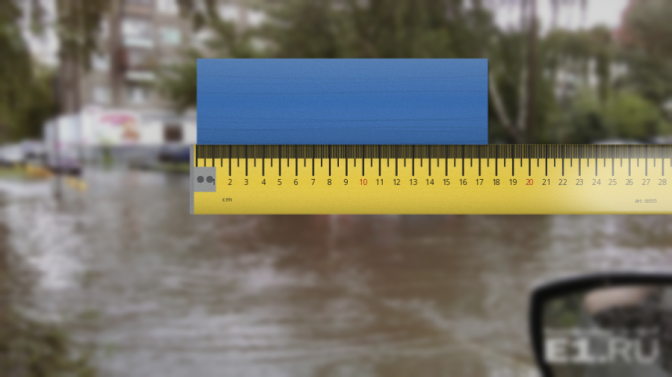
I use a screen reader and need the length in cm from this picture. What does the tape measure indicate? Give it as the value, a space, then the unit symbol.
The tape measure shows 17.5 cm
